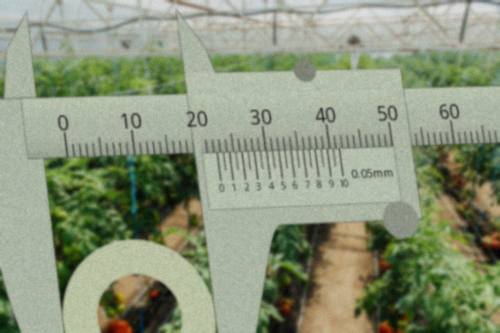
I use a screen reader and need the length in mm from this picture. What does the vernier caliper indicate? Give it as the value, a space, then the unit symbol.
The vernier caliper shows 22.5 mm
